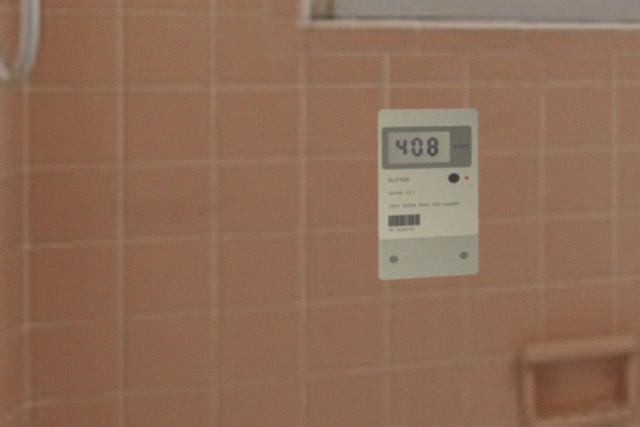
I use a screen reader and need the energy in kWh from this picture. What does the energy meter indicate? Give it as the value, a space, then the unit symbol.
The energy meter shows 408 kWh
